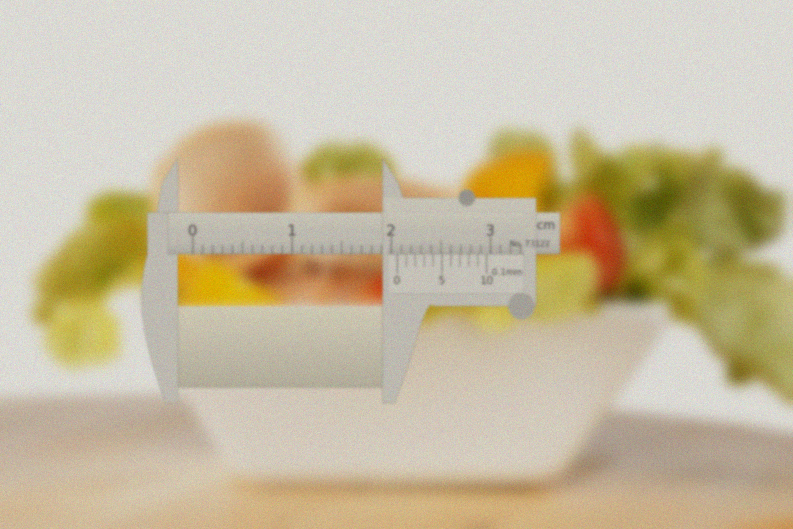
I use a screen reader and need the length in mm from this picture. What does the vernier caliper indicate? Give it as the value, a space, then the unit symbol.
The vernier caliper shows 20.6 mm
